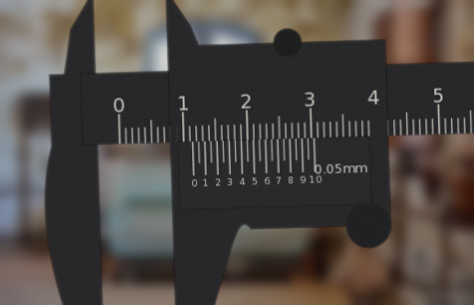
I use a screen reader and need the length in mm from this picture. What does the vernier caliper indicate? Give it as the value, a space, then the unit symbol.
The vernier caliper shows 11.4 mm
